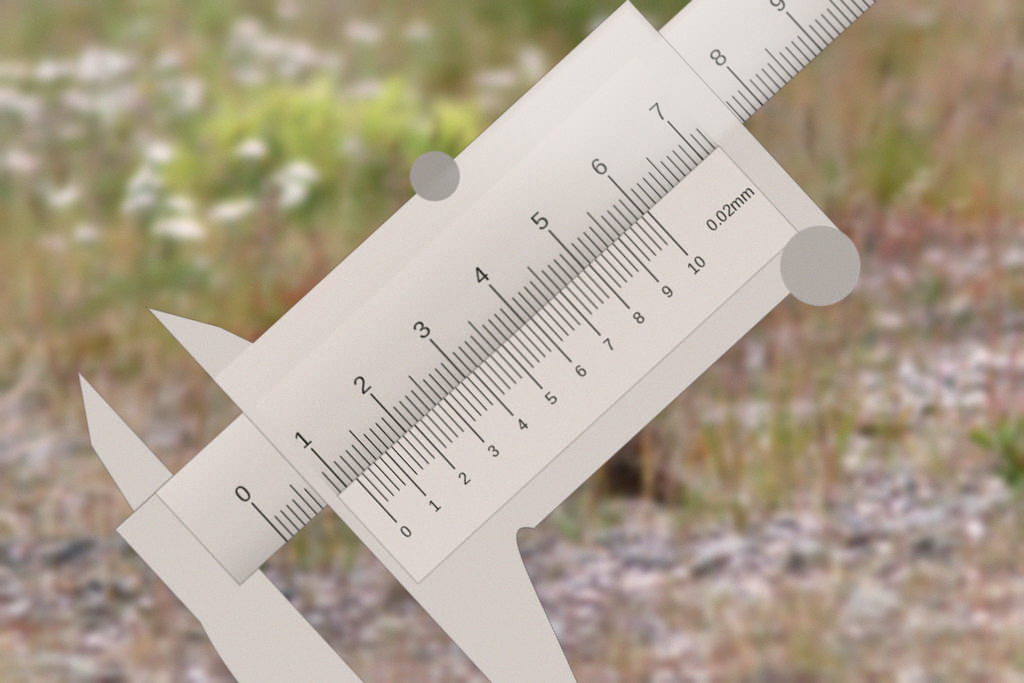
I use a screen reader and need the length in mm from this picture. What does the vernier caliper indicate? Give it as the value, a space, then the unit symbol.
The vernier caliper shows 11.6 mm
